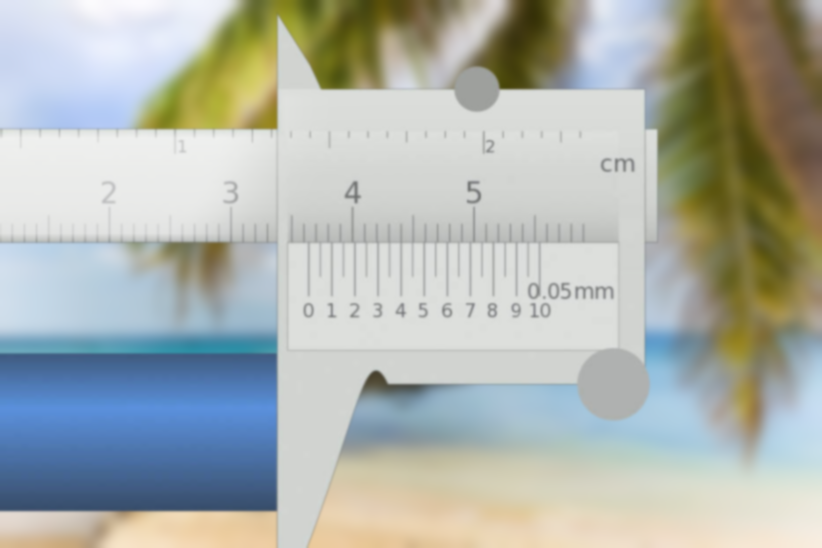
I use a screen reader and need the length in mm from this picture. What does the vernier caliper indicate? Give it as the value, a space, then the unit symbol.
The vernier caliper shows 36.4 mm
